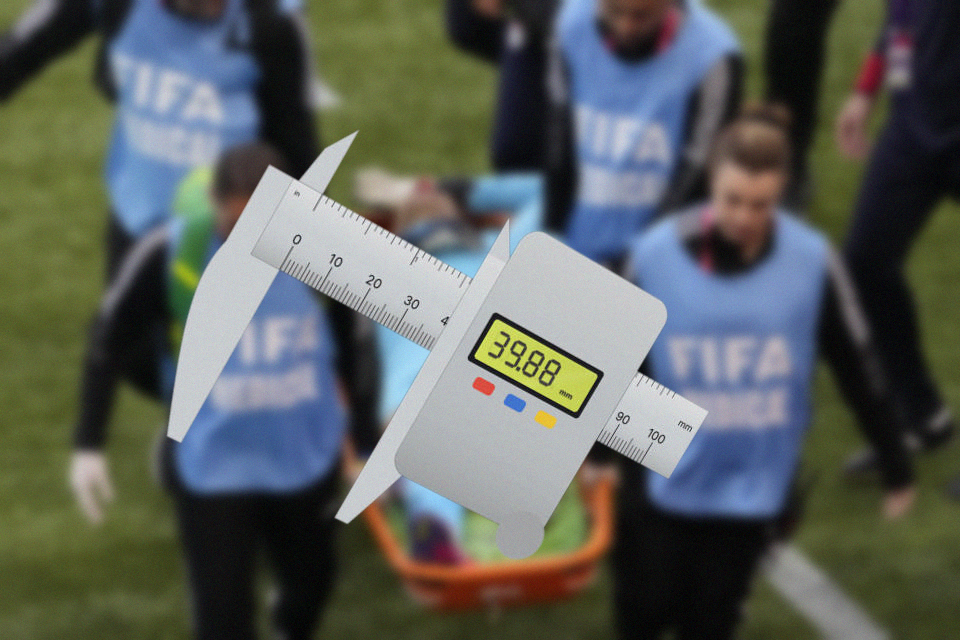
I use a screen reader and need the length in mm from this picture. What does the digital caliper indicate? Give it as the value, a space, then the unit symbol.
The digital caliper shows 39.88 mm
